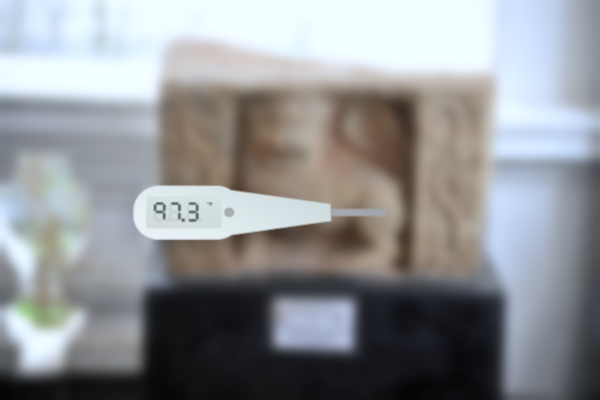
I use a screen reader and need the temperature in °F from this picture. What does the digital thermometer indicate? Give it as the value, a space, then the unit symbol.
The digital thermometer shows 97.3 °F
